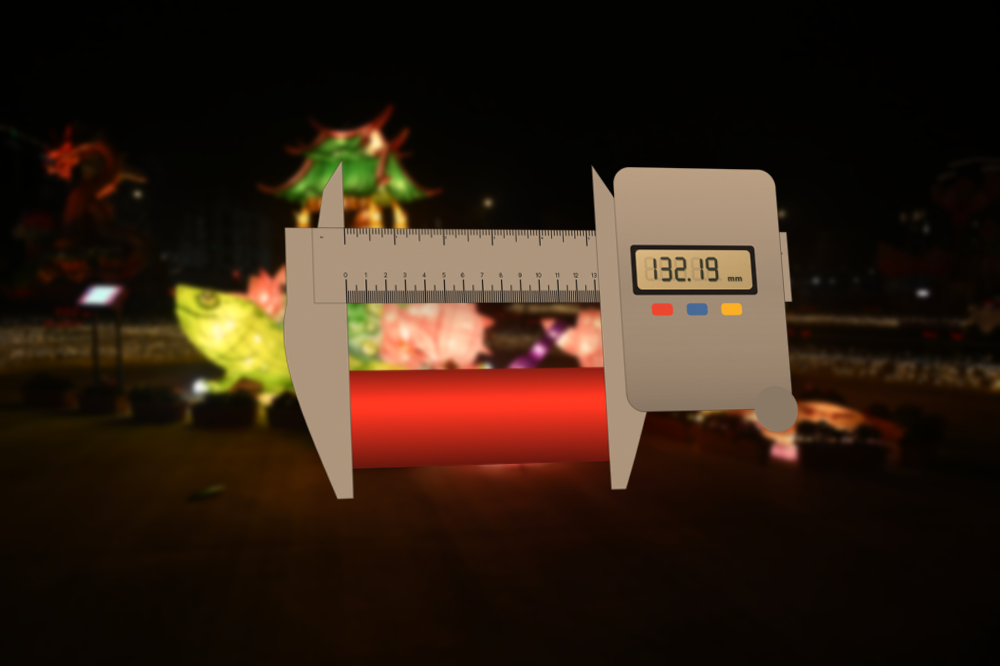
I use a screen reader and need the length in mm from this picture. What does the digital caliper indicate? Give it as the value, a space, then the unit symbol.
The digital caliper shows 132.19 mm
